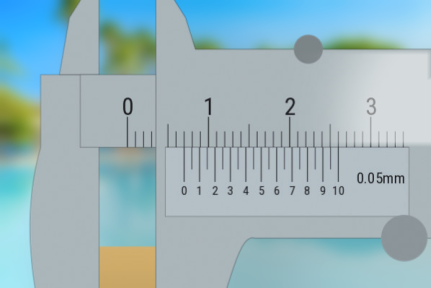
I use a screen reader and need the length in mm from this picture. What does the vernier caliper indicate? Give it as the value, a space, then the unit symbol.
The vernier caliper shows 7.0 mm
